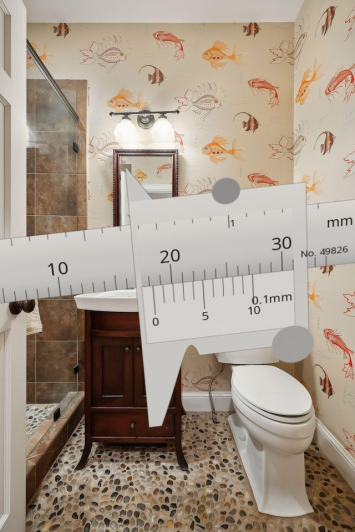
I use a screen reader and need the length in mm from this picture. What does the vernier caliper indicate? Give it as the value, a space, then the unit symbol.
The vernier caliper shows 18.3 mm
